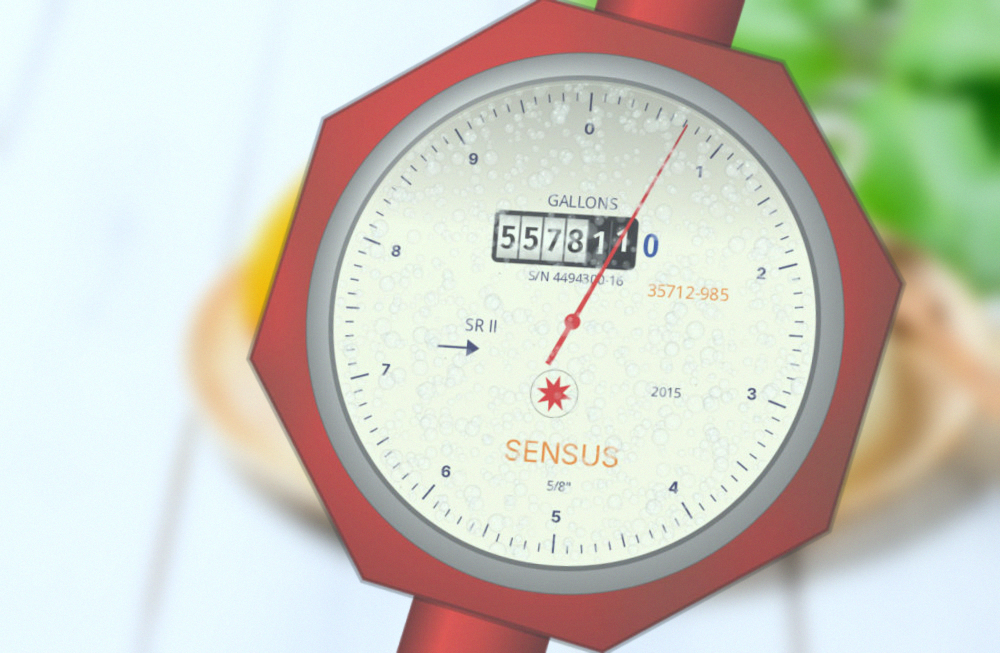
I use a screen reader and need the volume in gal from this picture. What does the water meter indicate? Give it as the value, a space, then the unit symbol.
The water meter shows 5578110.7 gal
